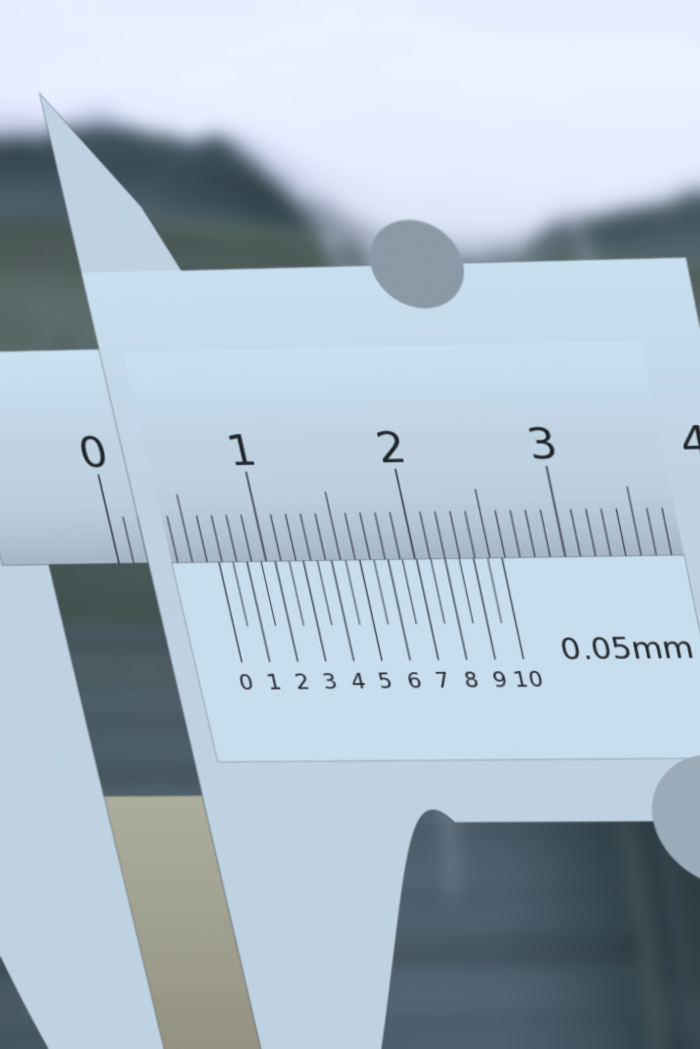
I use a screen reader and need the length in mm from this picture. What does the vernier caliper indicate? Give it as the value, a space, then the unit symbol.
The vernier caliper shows 6.8 mm
